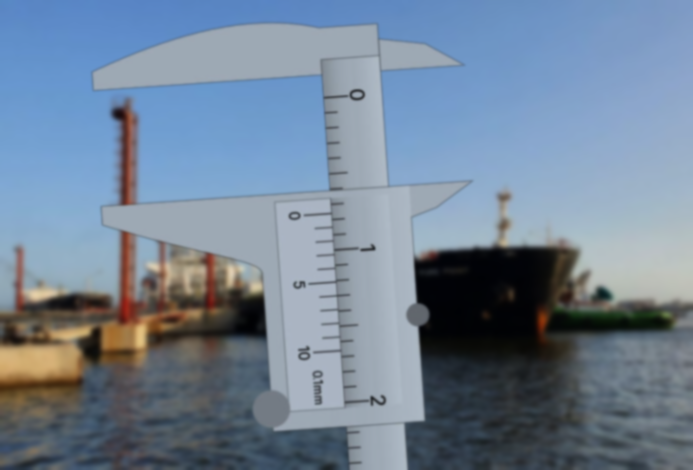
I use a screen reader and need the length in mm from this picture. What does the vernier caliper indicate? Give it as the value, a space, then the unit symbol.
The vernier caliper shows 7.6 mm
